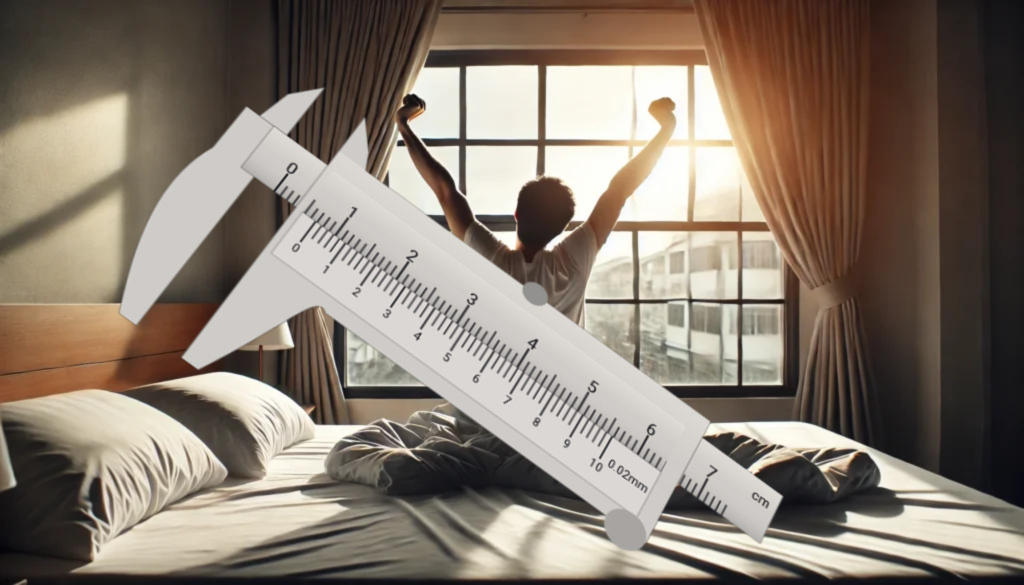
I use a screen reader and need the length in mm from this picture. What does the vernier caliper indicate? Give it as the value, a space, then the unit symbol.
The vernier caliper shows 6.8 mm
